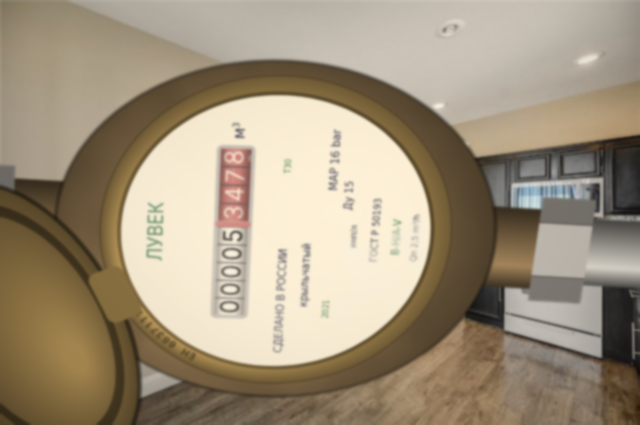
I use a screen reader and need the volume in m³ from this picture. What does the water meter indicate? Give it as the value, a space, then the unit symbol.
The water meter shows 5.3478 m³
